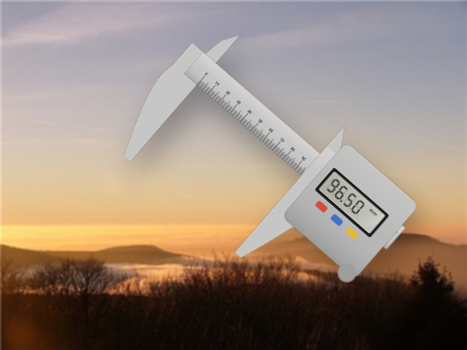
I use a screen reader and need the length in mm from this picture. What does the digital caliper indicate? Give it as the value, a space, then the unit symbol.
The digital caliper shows 96.50 mm
